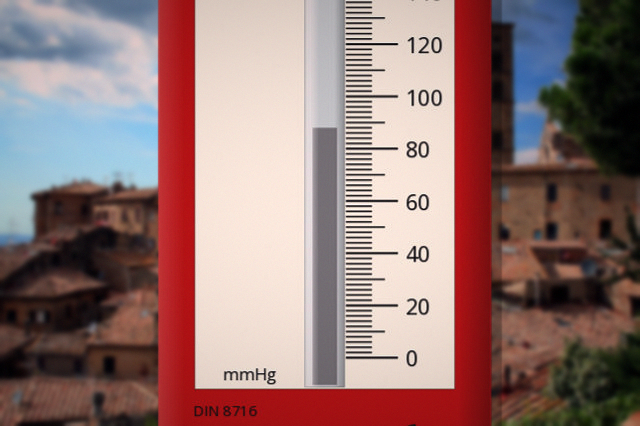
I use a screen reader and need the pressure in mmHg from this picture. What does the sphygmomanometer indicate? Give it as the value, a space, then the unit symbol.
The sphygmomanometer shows 88 mmHg
